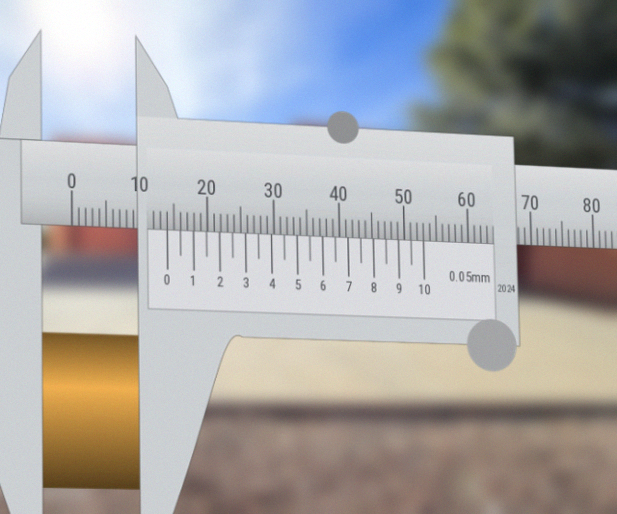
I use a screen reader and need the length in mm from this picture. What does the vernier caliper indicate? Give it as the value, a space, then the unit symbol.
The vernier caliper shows 14.0 mm
